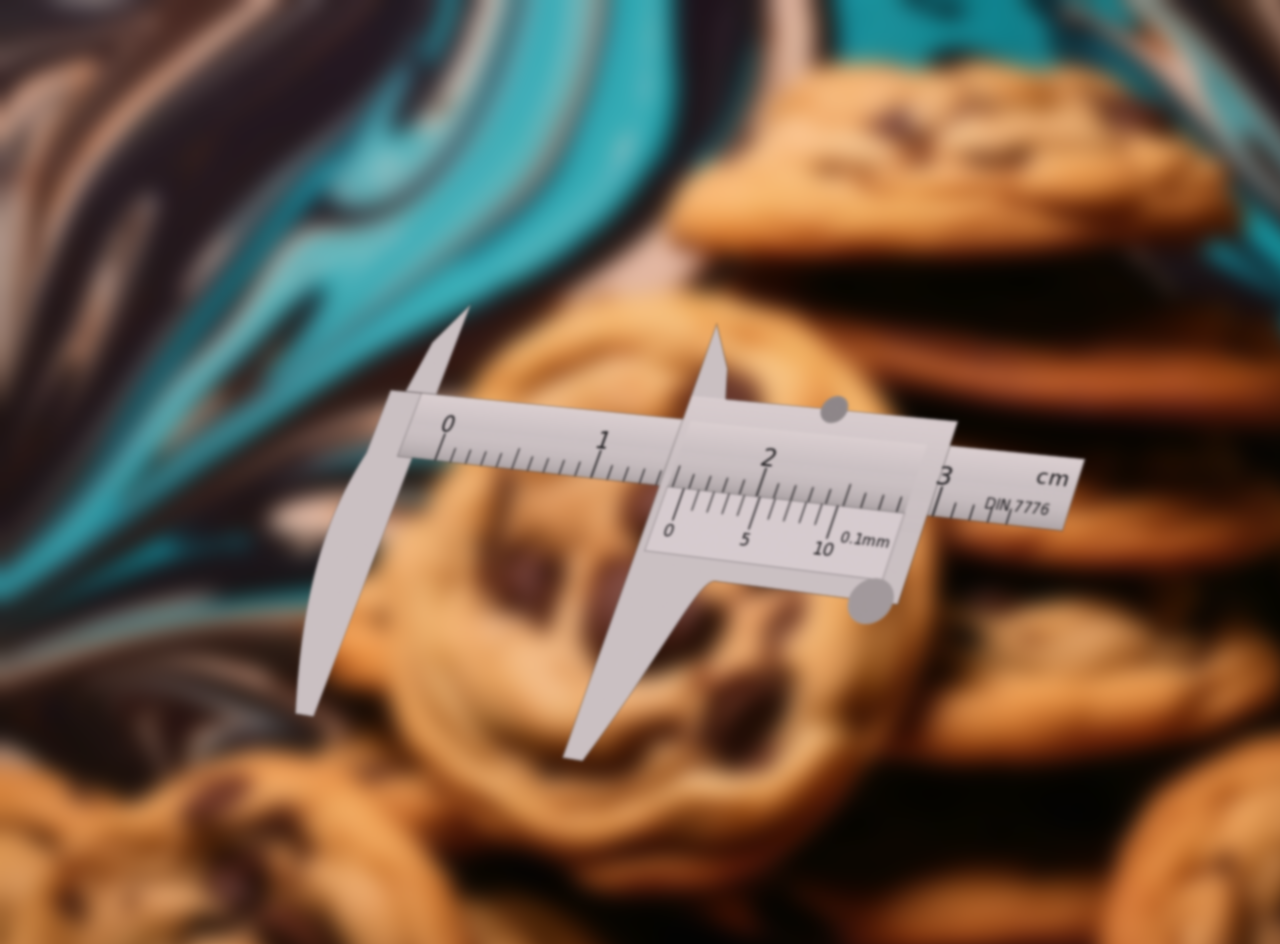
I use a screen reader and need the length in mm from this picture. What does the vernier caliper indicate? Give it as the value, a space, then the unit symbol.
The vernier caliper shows 15.7 mm
